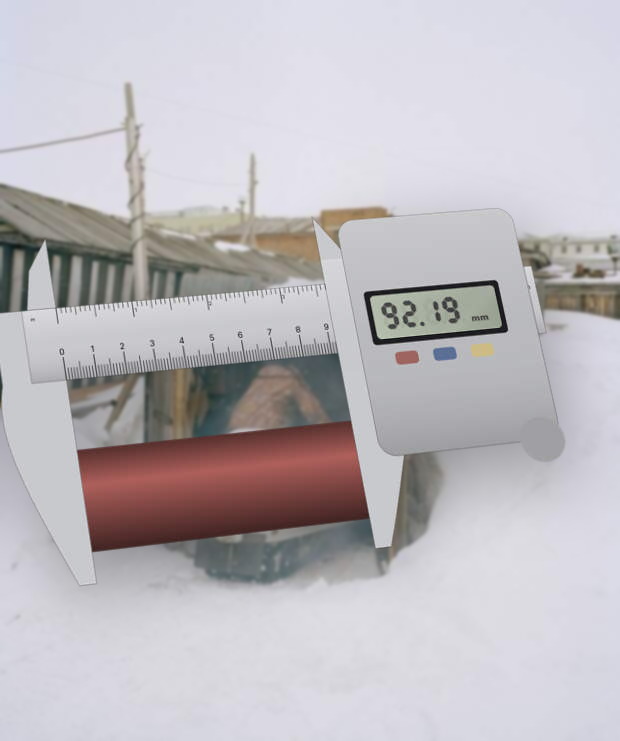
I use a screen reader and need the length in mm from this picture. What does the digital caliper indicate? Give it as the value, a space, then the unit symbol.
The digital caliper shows 92.19 mm
